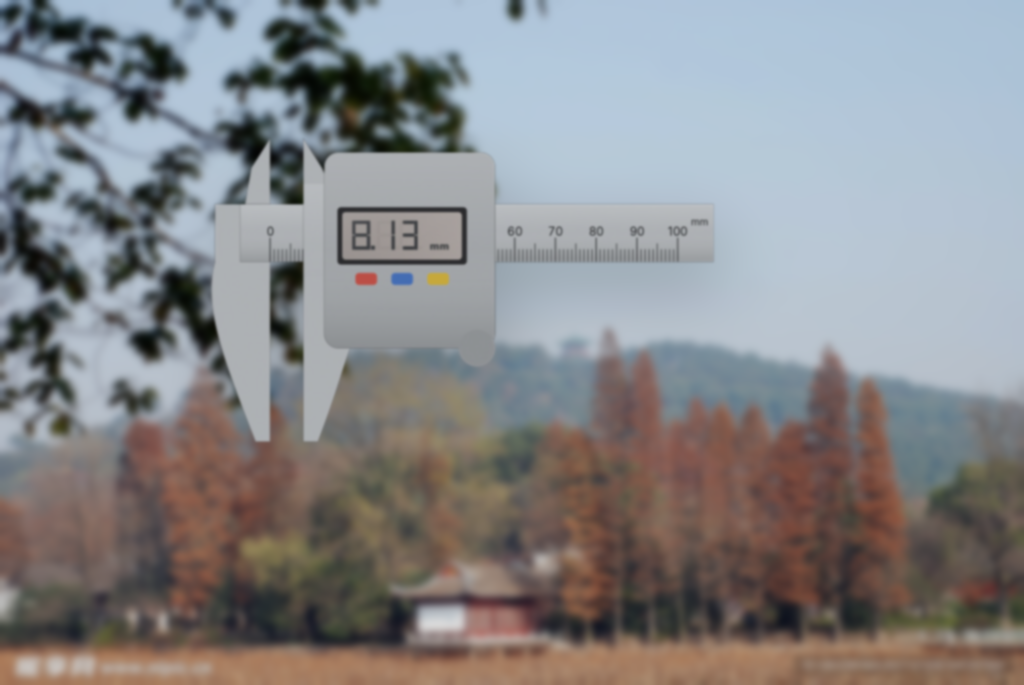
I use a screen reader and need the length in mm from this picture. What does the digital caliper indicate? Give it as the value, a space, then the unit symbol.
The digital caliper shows 8.13 mm
